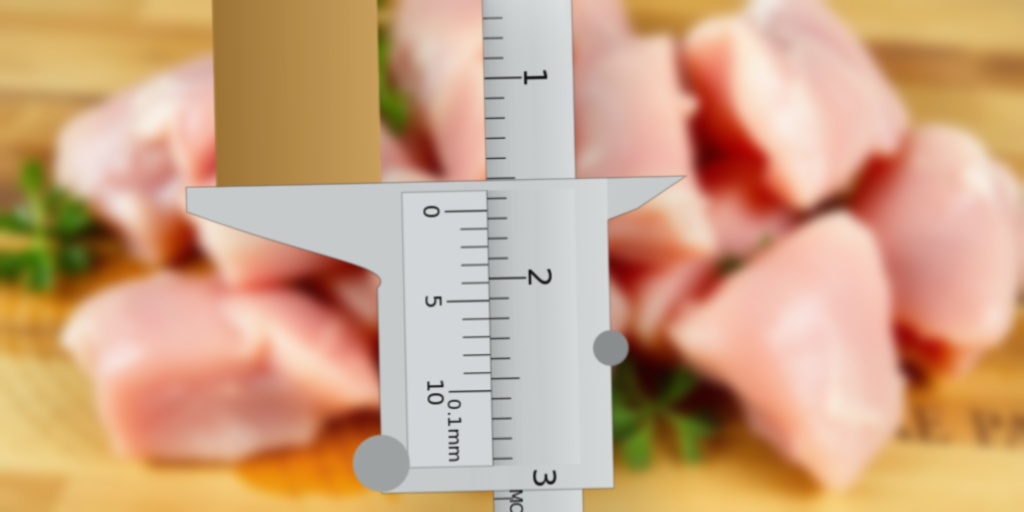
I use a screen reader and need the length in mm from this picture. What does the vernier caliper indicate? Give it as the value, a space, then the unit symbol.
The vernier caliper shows 16.6 mm
